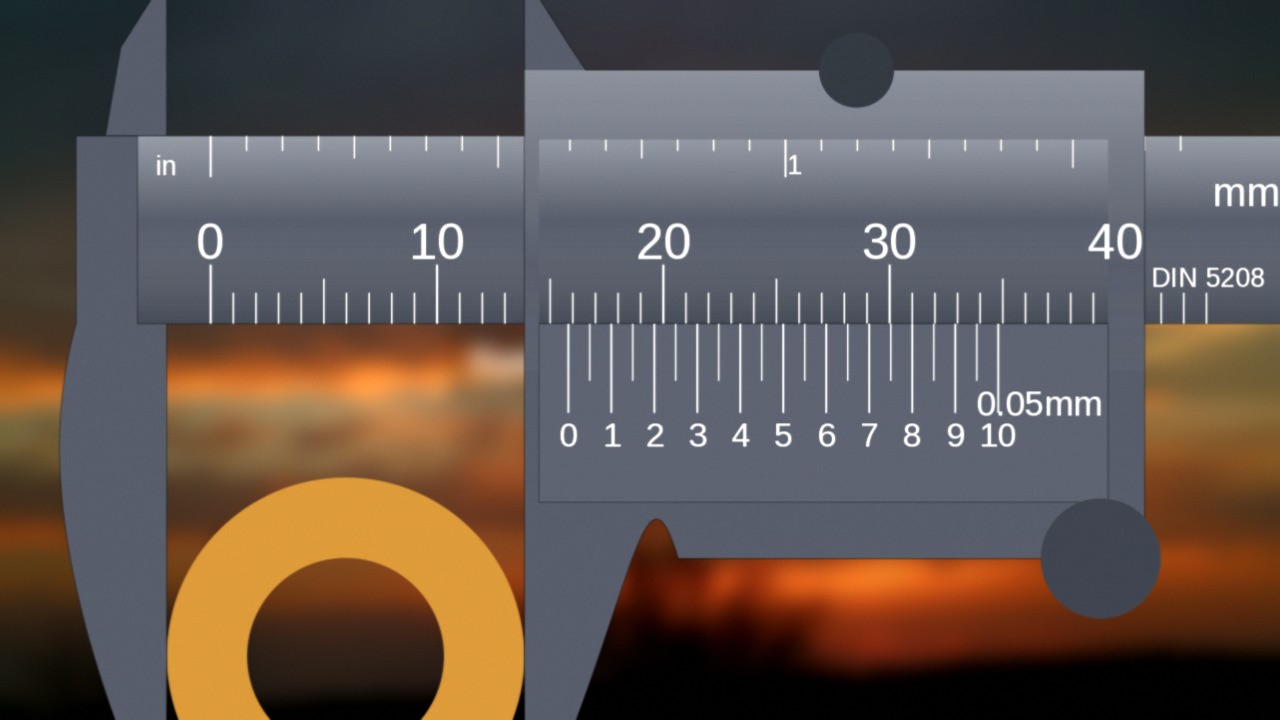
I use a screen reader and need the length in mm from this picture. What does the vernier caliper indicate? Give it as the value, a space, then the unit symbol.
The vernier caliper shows 15.8 mm
